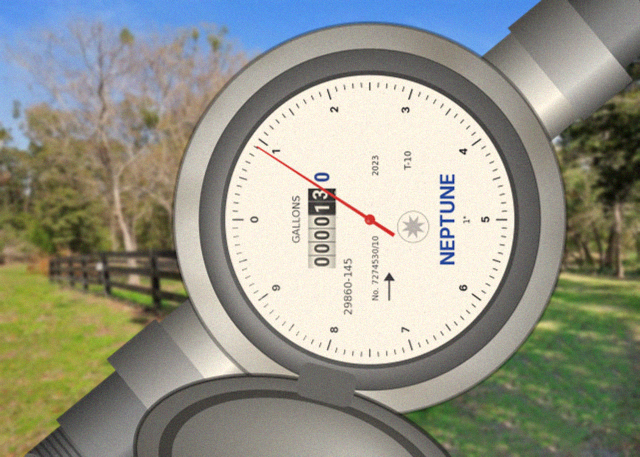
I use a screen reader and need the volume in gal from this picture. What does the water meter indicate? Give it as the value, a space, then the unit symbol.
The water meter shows 130.9 gal
